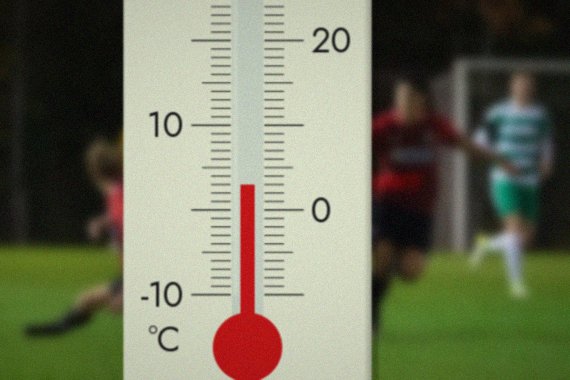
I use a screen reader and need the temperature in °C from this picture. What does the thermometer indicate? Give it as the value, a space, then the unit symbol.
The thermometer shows 3 °C
